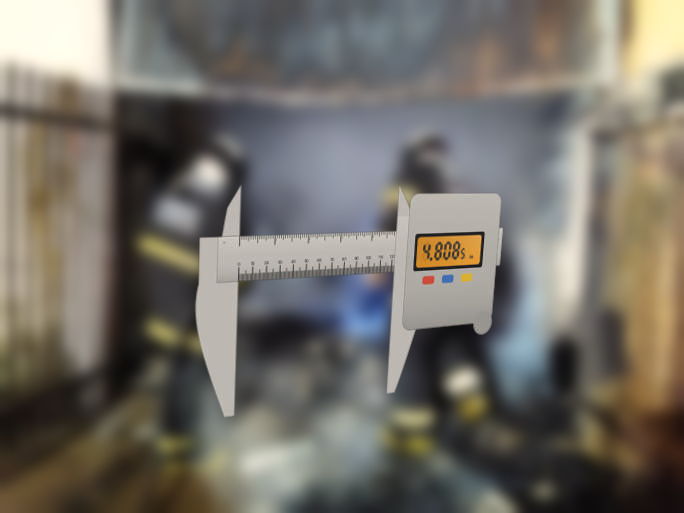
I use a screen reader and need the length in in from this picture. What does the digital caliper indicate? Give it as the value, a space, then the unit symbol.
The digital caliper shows 4.8085 in
